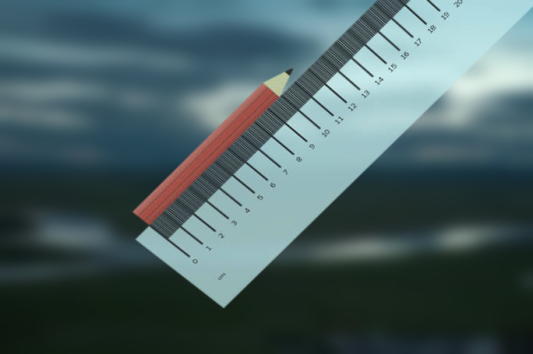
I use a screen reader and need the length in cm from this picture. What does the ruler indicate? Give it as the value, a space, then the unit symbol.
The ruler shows 11.5 cm
